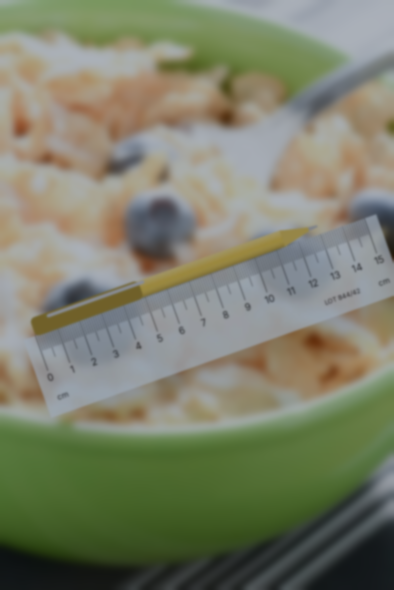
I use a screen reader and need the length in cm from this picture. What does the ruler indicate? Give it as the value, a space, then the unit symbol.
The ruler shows 13 cm
